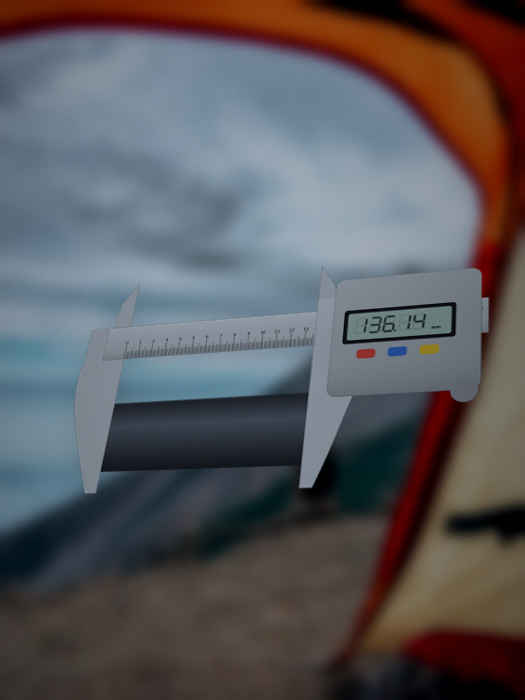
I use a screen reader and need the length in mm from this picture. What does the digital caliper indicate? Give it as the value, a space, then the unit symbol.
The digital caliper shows 136.14 mm
